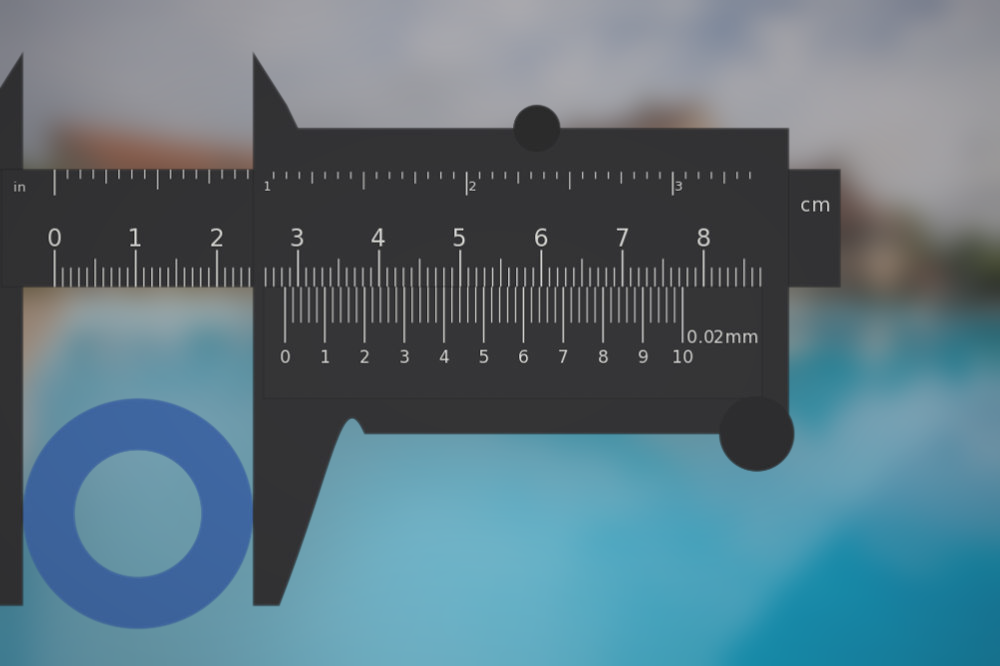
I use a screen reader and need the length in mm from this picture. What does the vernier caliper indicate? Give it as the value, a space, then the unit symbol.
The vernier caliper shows 28.4 mm
